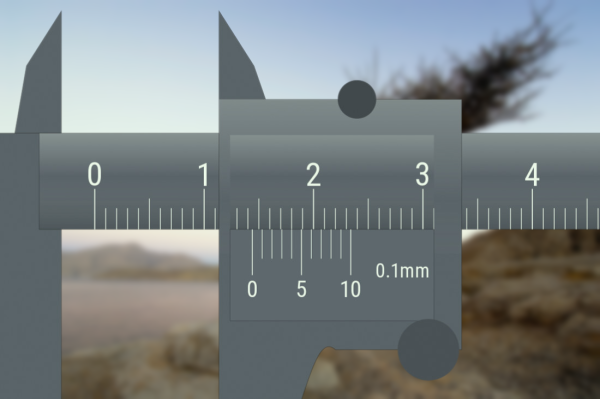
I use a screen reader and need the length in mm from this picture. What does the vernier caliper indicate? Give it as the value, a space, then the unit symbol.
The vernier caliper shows 14.4 mm
